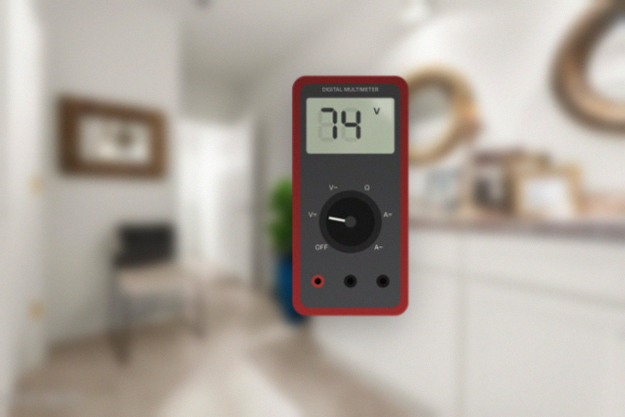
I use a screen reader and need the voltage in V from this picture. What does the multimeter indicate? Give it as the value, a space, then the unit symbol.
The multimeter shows 74 V
